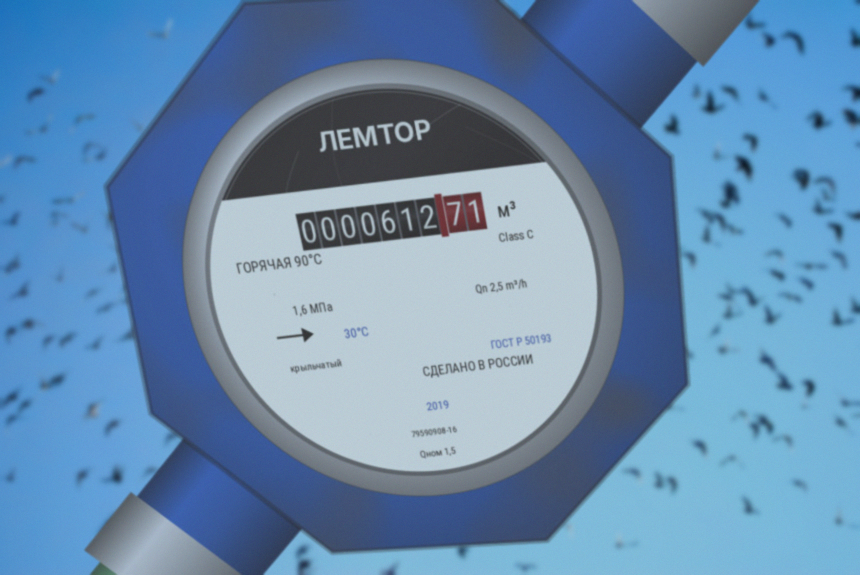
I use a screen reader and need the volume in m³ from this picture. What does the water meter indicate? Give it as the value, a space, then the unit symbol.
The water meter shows 612.71 m³
